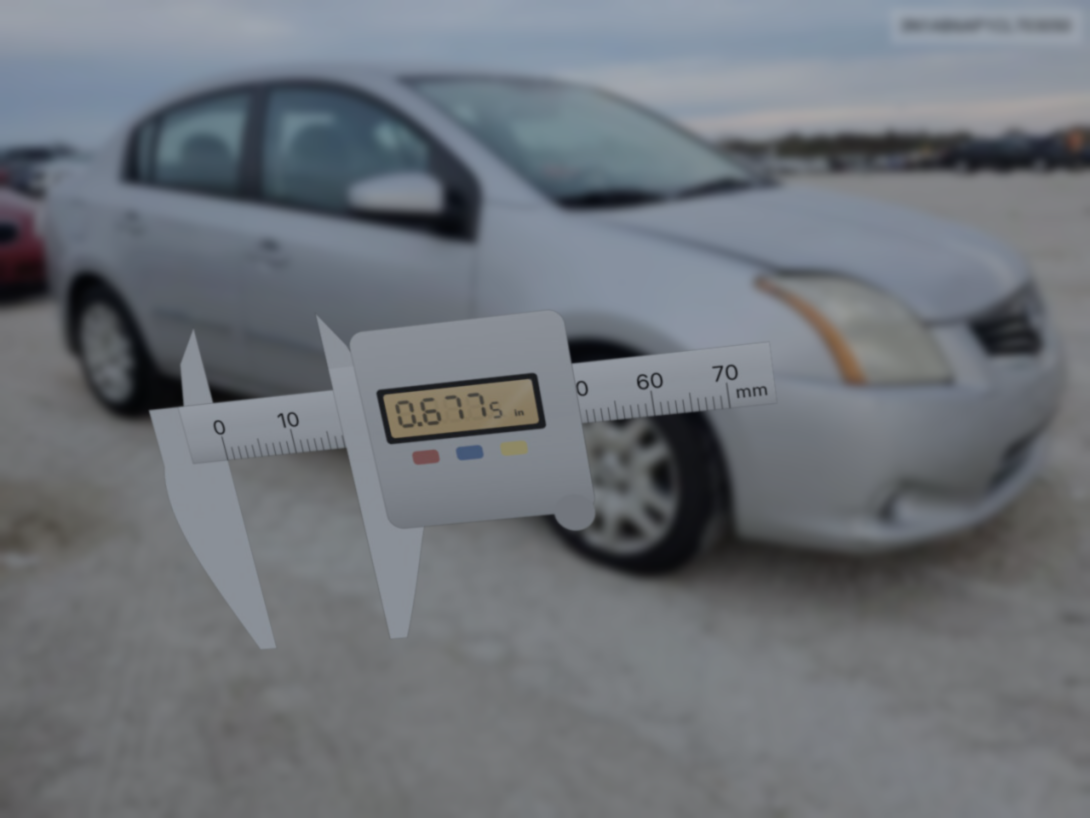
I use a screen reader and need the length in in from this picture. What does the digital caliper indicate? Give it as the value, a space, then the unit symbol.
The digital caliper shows 0.6775 in
